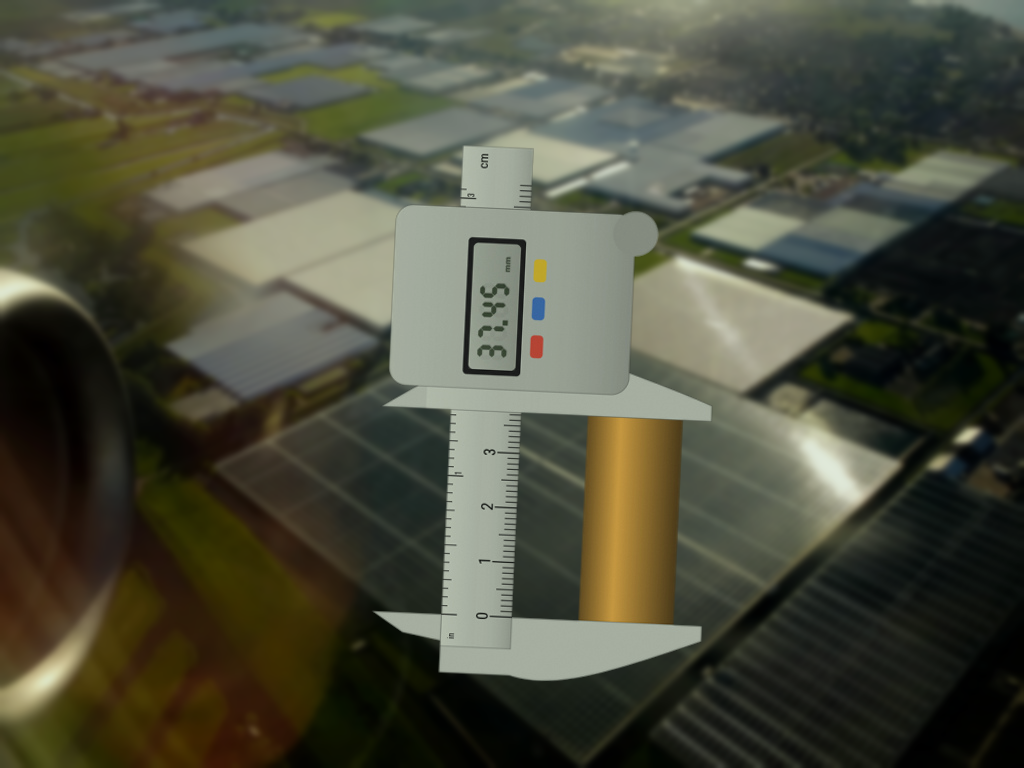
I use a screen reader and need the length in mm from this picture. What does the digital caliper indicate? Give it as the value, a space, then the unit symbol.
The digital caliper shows 37.45 mm
